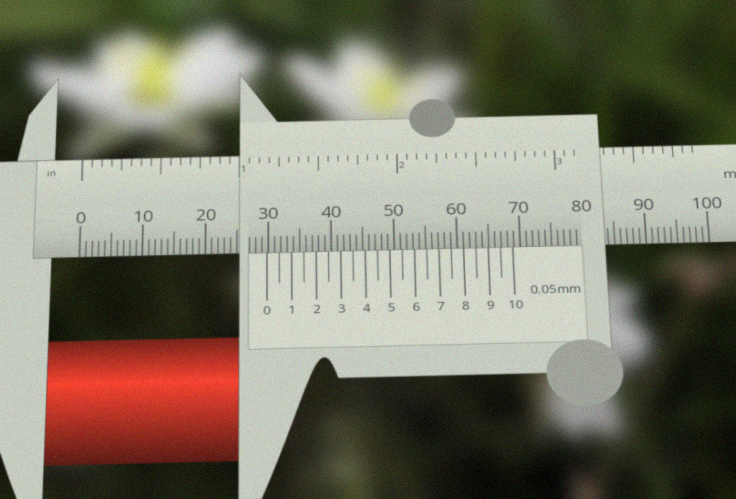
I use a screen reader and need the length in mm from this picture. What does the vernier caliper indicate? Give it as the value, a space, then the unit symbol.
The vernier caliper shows 29.8 mm
